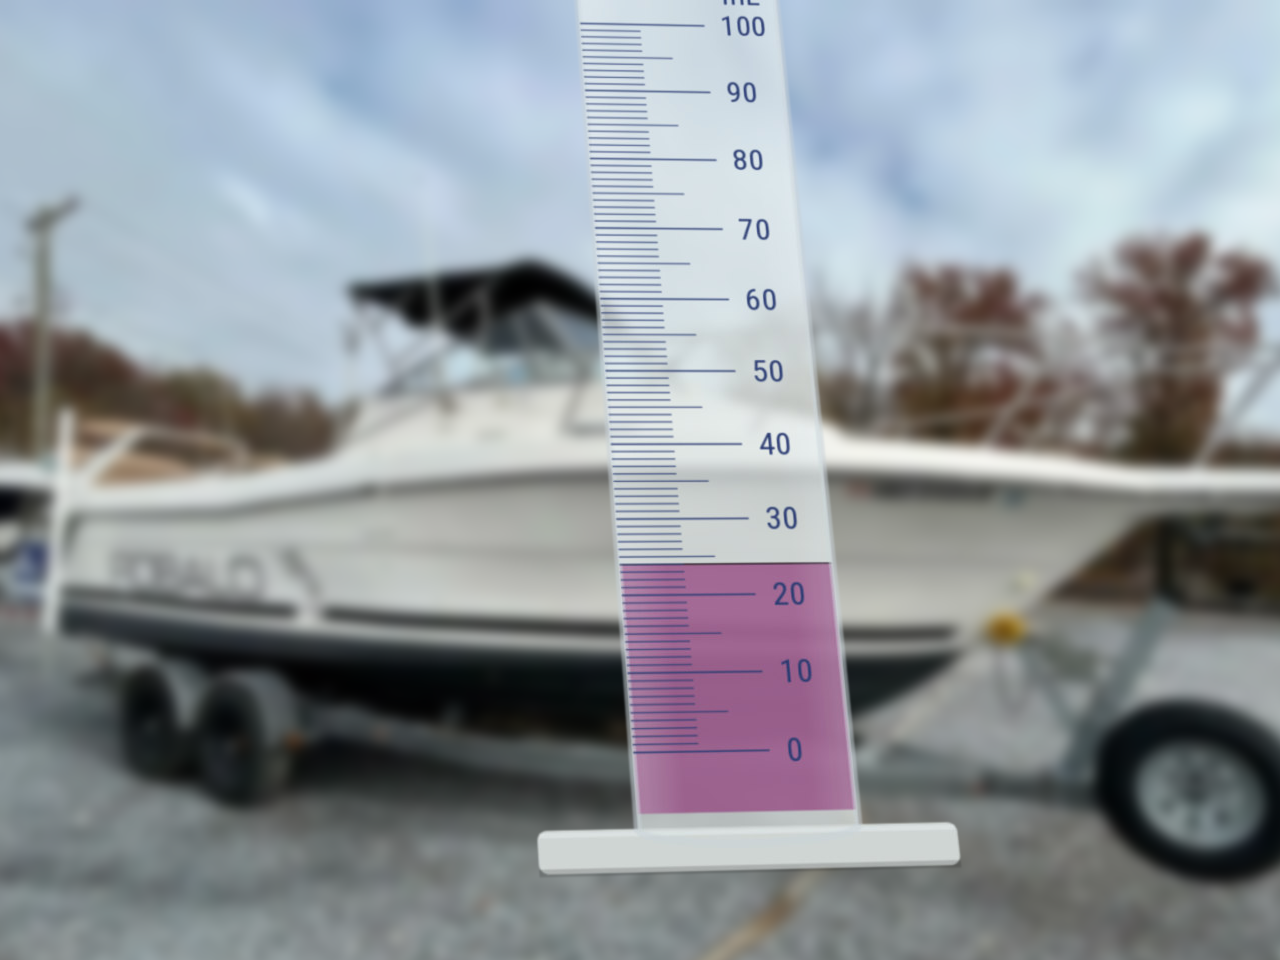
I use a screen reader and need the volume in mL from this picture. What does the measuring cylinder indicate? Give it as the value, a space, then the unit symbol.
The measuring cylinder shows 24 mL
